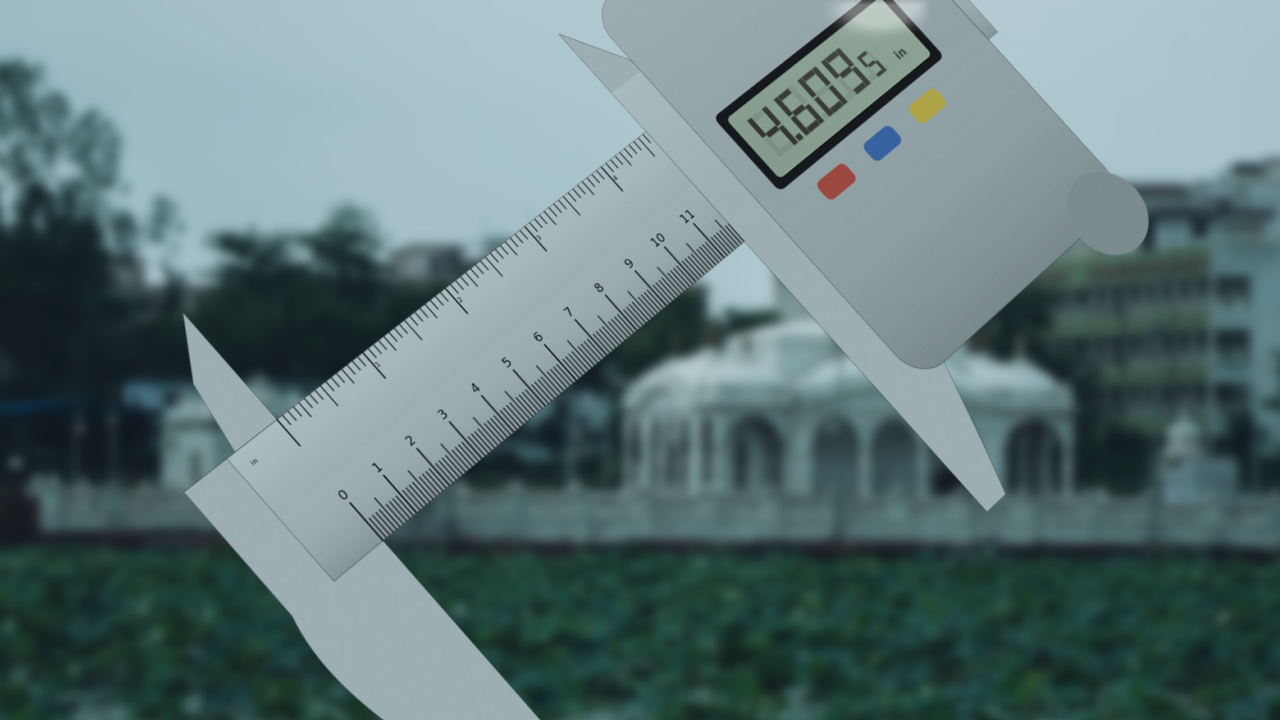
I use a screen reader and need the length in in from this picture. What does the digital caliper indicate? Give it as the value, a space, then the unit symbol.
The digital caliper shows 4.6095 in
